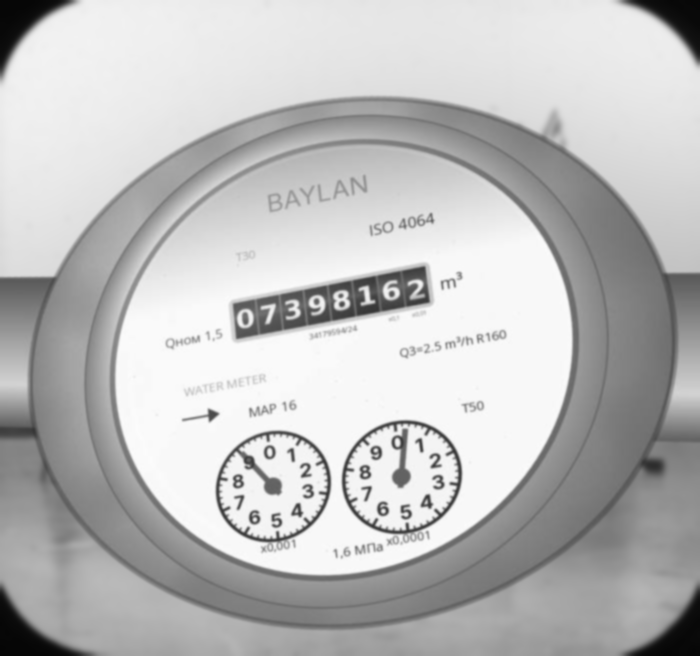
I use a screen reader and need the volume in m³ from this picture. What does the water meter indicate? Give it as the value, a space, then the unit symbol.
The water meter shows 73981.6190 m³
